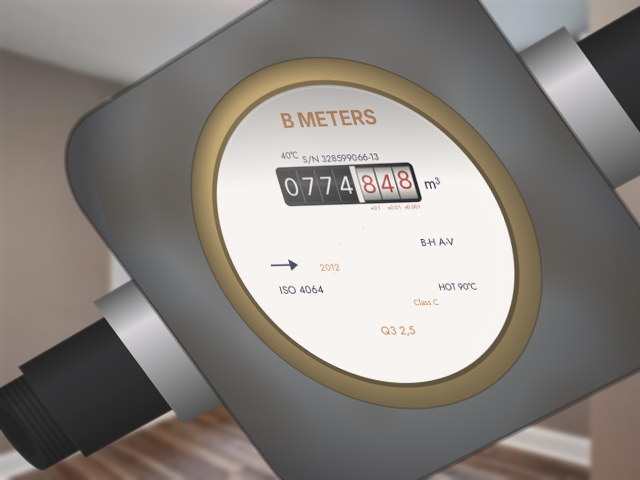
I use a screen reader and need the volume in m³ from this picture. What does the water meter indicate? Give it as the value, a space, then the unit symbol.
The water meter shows 774.848 m³
